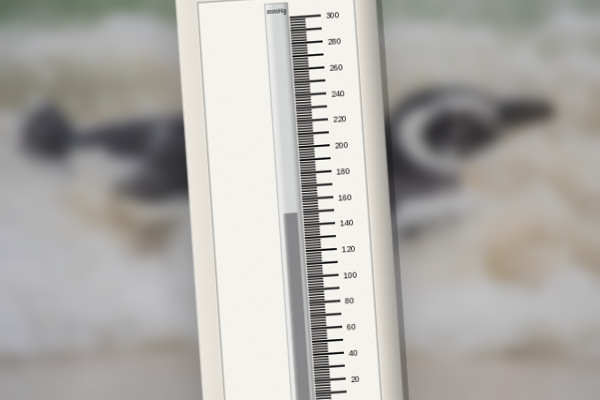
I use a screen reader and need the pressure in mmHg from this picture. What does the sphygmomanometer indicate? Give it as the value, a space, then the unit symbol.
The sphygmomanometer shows 150 mmHg
